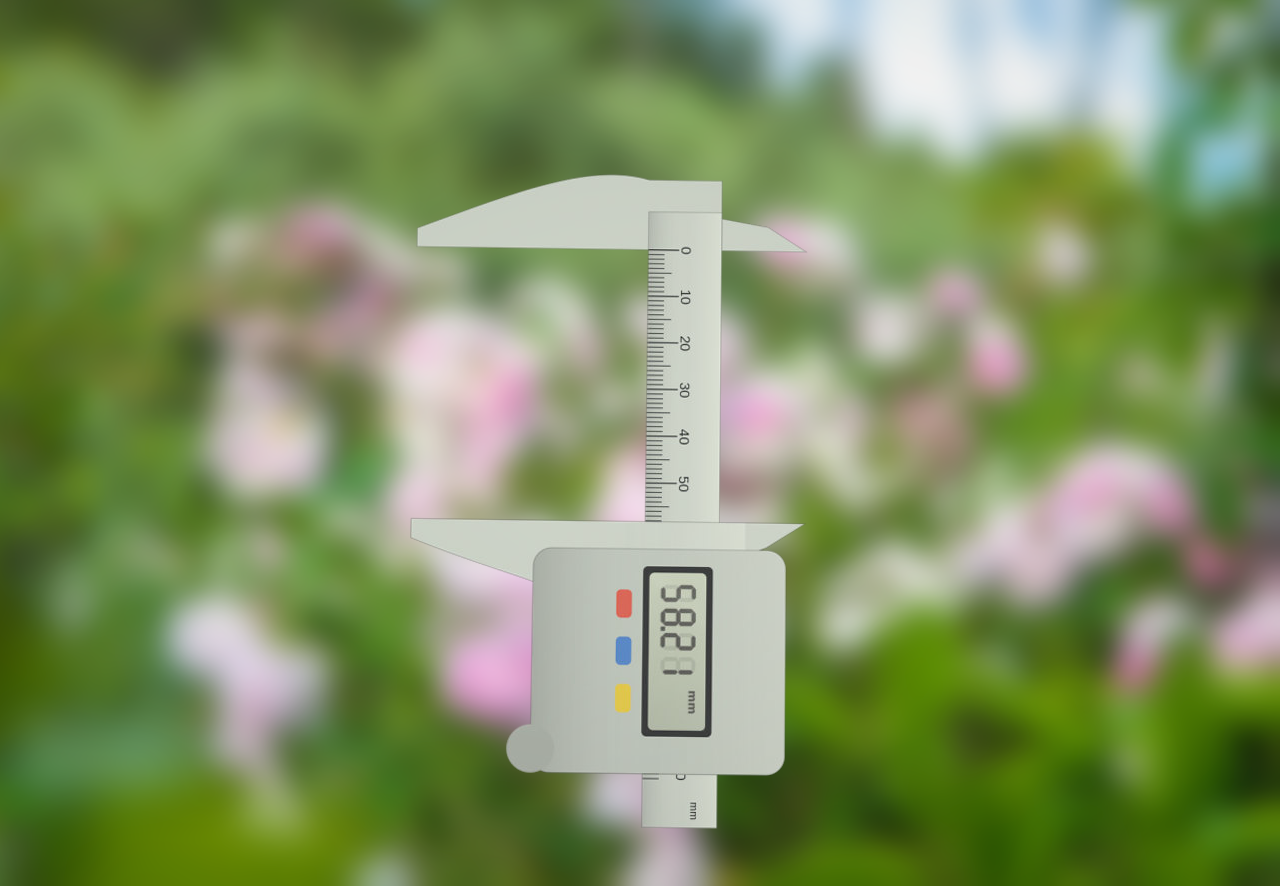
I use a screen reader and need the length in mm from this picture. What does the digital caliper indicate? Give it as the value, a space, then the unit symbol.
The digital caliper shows 58.21 mm
